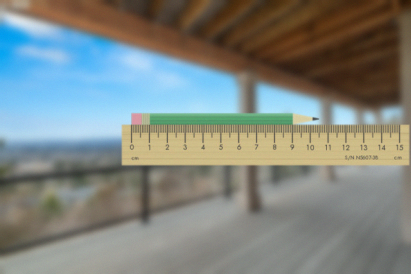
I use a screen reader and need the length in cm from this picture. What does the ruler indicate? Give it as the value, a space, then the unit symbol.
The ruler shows 10.5 cm
